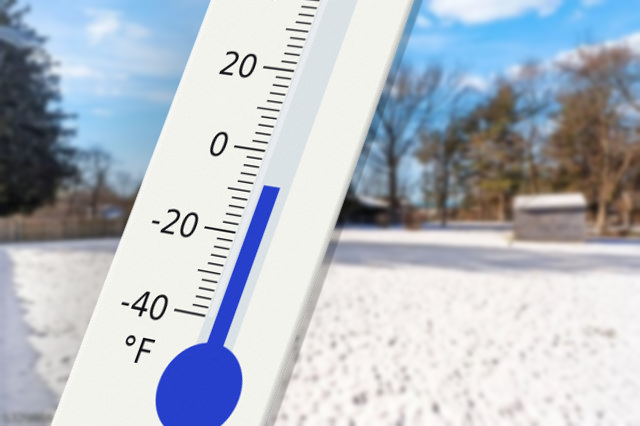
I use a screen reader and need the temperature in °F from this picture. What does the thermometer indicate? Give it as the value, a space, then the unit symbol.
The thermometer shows -8 °F
